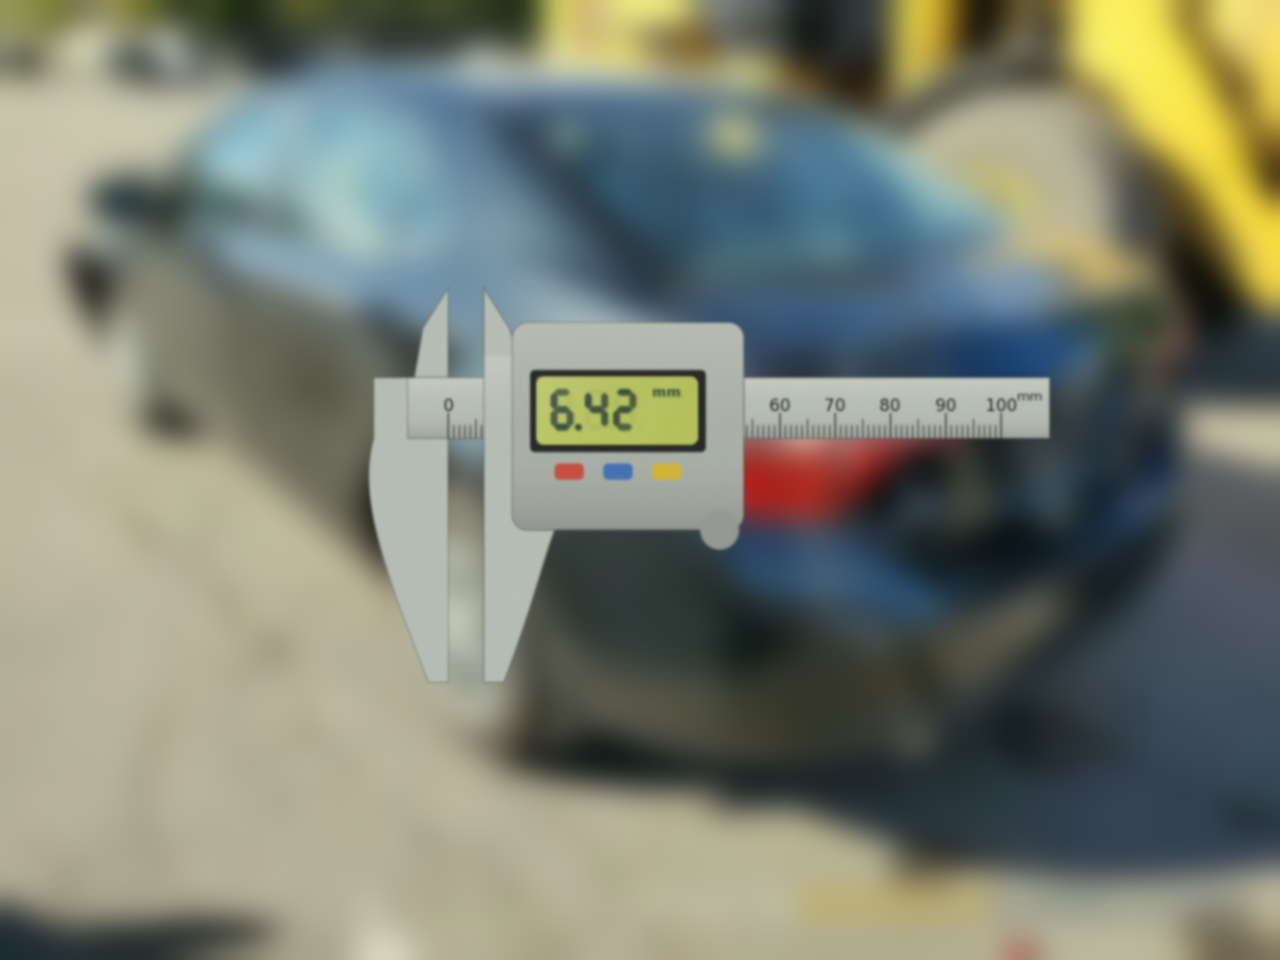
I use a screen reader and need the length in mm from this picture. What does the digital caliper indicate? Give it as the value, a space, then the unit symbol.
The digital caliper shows 6.42 mm
